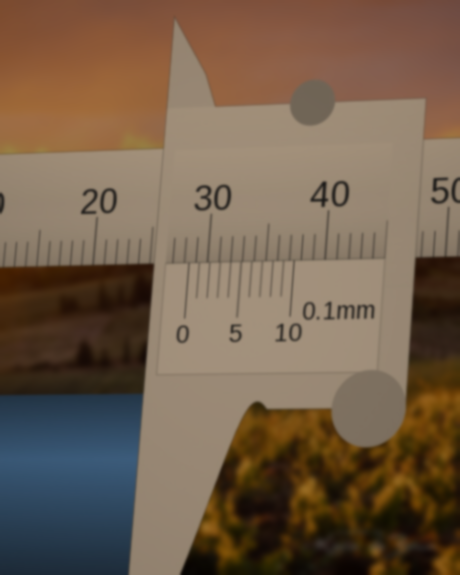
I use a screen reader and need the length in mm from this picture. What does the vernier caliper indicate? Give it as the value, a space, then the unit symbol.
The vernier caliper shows 28.4 mm
